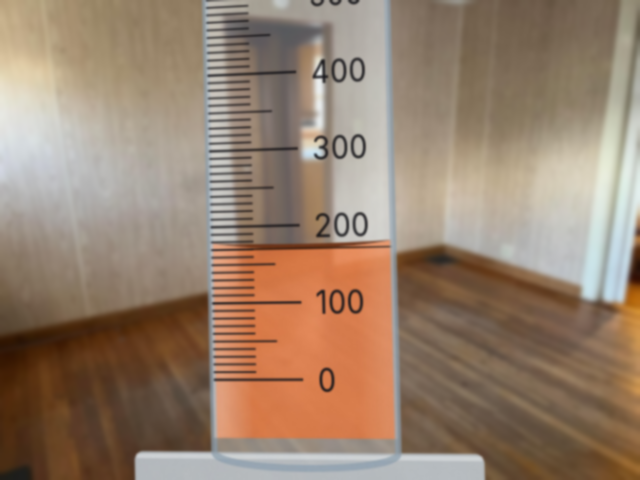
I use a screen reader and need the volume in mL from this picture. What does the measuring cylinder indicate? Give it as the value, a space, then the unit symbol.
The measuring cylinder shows 170 mL
